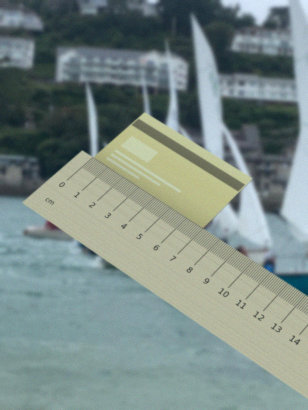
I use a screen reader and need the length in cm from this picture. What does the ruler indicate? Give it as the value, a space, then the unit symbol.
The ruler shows 7 cm
